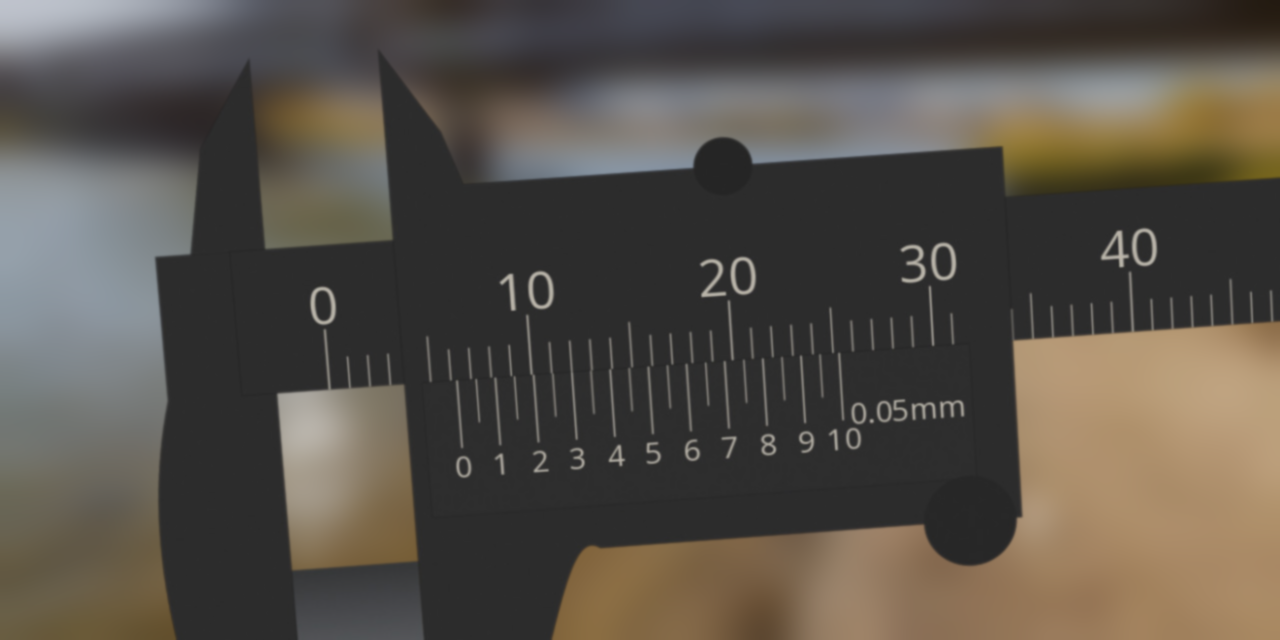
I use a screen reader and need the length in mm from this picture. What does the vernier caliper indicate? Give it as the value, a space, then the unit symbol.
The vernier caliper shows 6.3 mm
